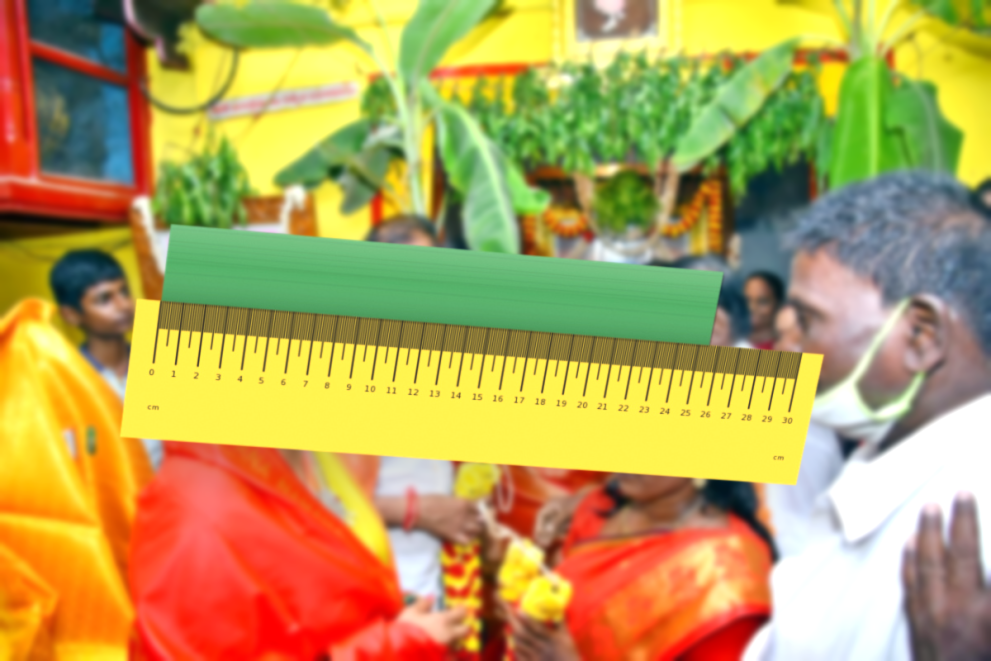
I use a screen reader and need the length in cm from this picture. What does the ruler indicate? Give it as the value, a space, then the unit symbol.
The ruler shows 25.5 cm
